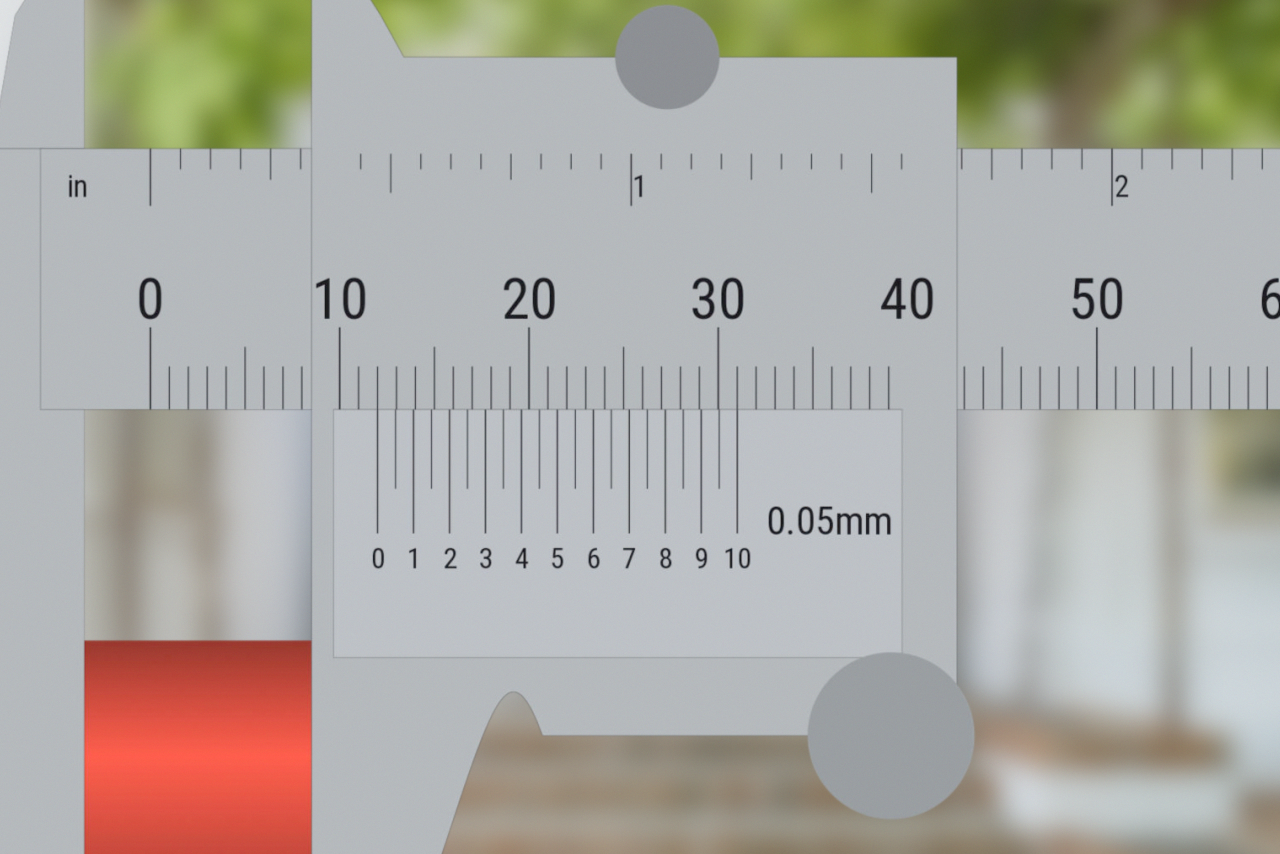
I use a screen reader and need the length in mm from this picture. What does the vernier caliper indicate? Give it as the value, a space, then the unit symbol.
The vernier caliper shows 12.0 mm
